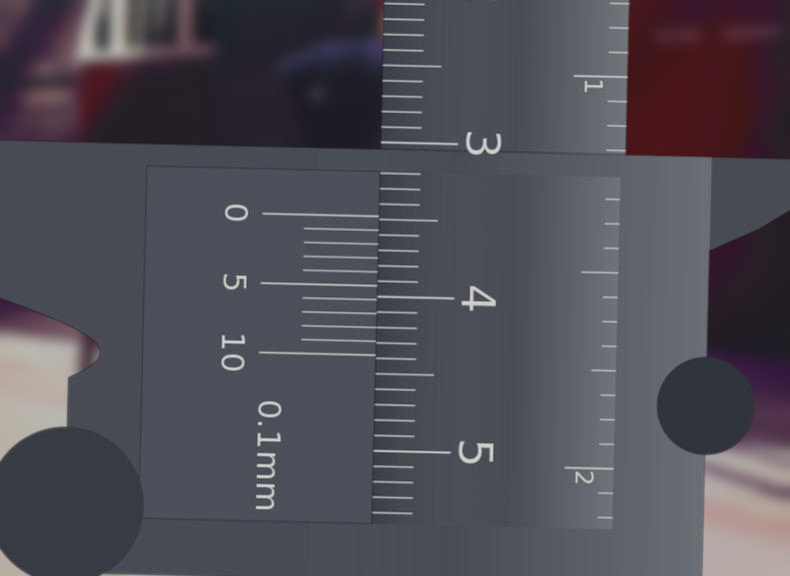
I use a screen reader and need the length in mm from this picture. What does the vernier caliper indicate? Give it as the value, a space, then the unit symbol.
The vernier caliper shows 34.8 mm
